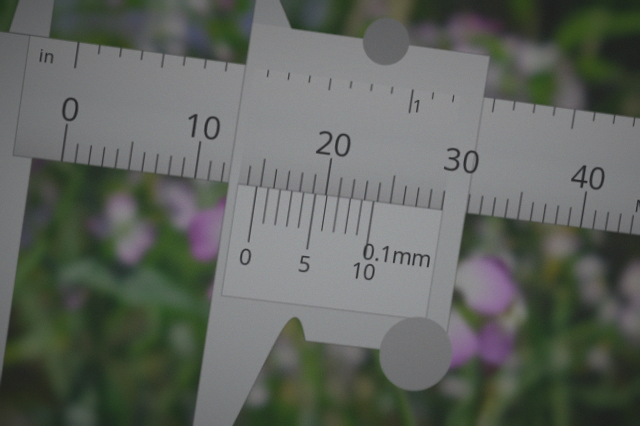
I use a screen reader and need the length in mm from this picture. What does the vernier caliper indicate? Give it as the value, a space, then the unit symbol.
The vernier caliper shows 14.7 mm
